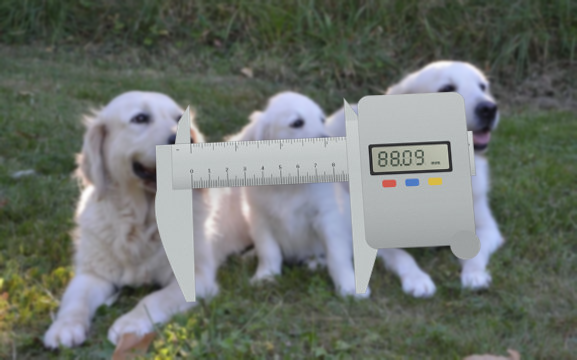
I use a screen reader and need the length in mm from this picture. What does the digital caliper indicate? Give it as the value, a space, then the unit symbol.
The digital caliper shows 88.09 mm
